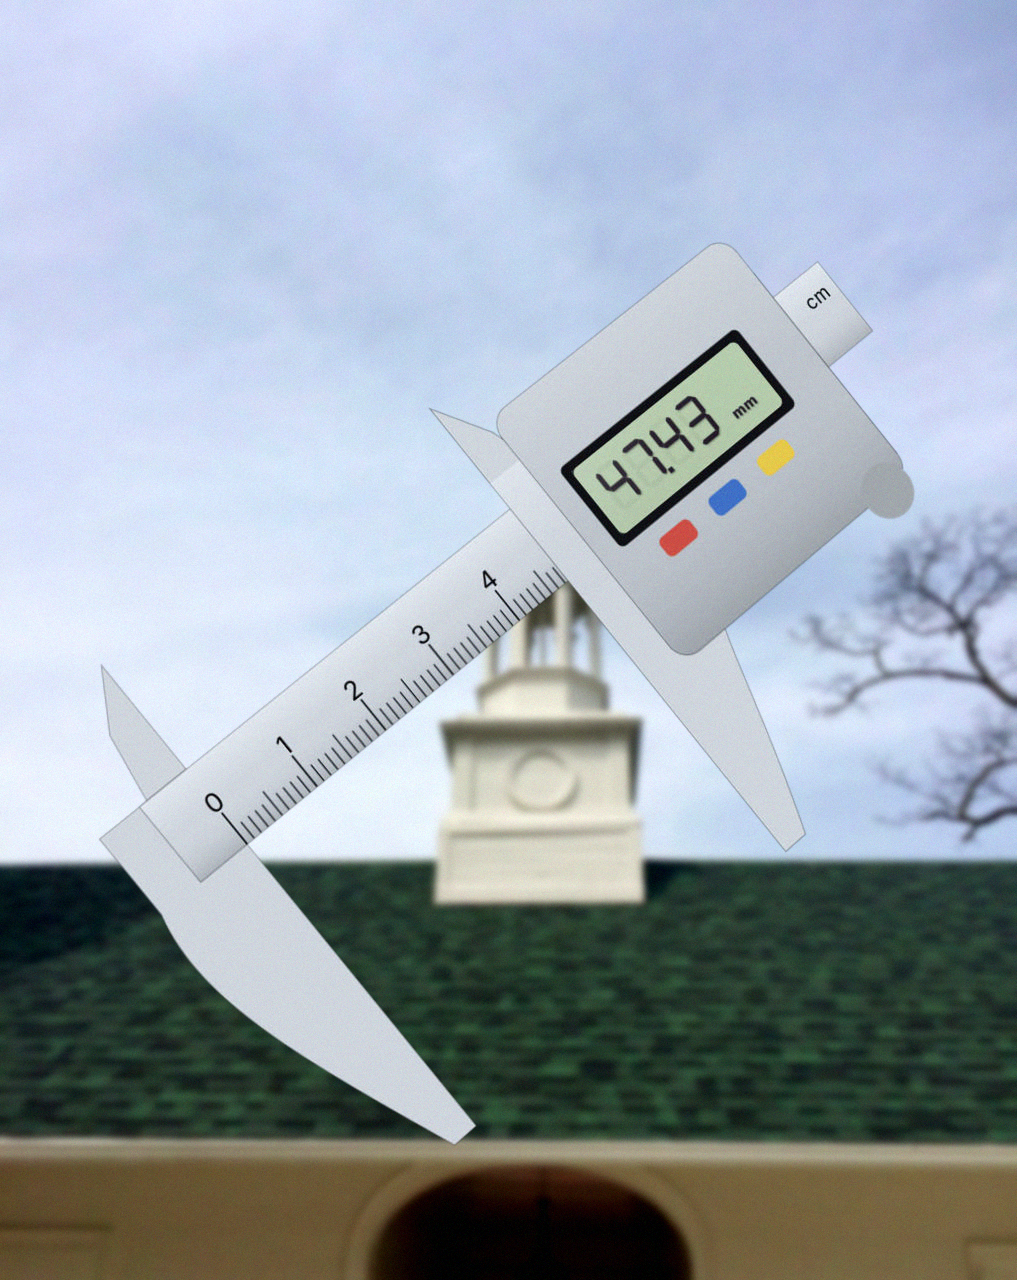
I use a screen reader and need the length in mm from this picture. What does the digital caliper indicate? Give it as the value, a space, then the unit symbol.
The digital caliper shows 47.43 mm
